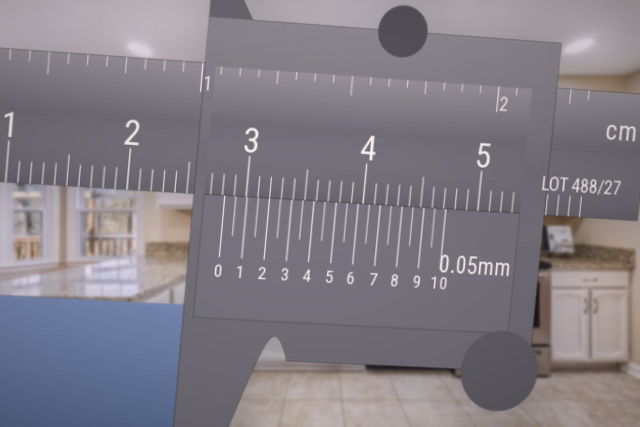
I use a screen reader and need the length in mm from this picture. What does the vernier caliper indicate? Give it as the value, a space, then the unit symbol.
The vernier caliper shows 28.2 mm
